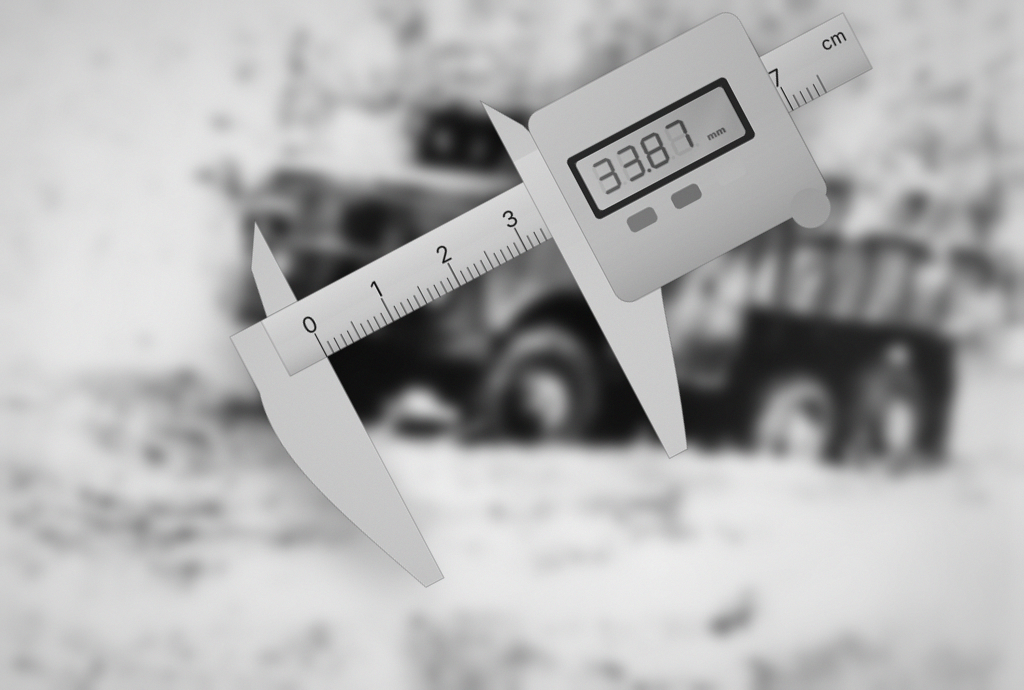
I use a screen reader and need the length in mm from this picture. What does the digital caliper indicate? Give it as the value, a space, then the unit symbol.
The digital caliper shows 33.87 mm
